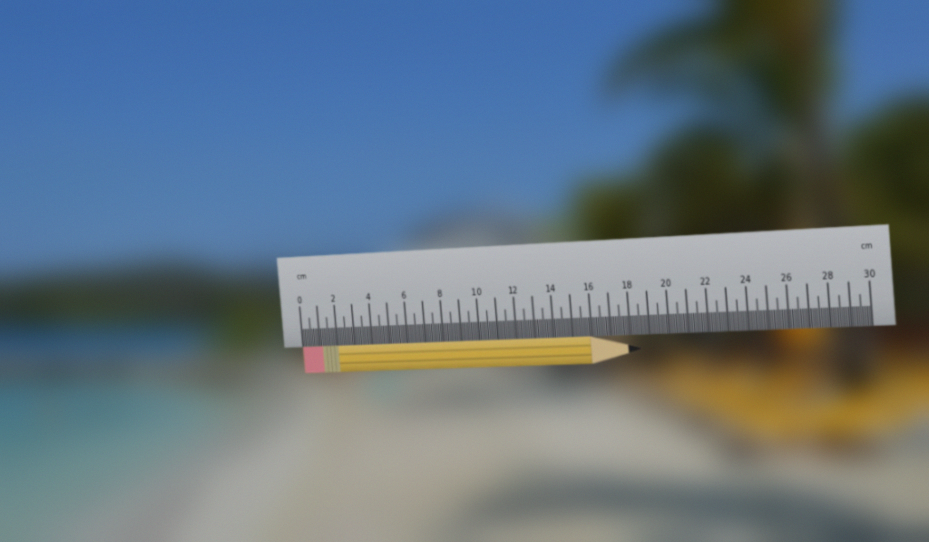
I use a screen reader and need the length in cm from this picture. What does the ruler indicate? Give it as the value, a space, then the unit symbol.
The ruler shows 18.5 cm
